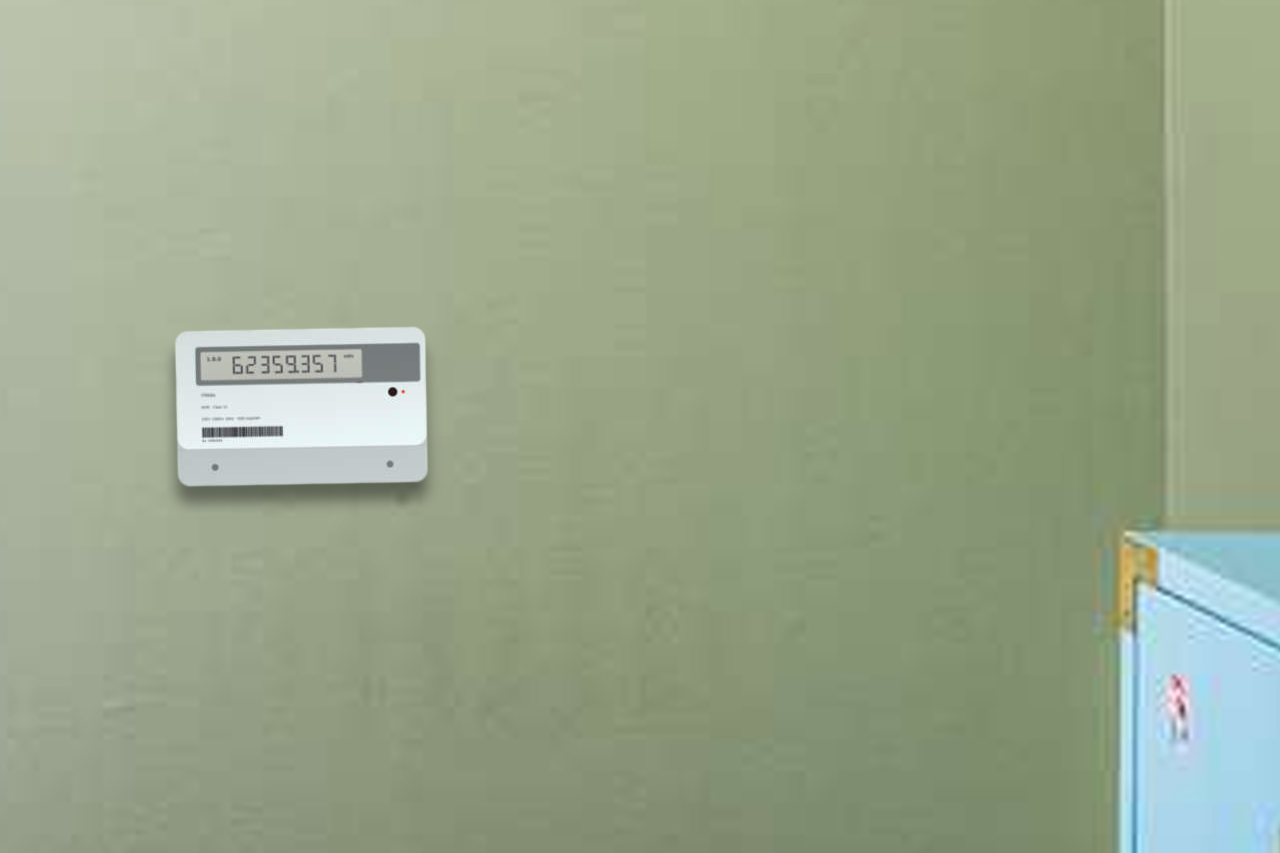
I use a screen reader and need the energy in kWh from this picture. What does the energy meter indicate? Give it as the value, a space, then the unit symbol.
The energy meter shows 62359.357 kWh
